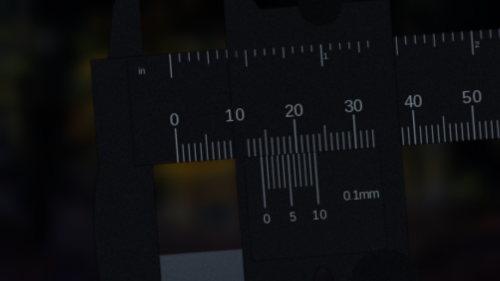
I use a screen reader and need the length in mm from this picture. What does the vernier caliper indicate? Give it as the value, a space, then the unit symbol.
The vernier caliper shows 14.0 mm
